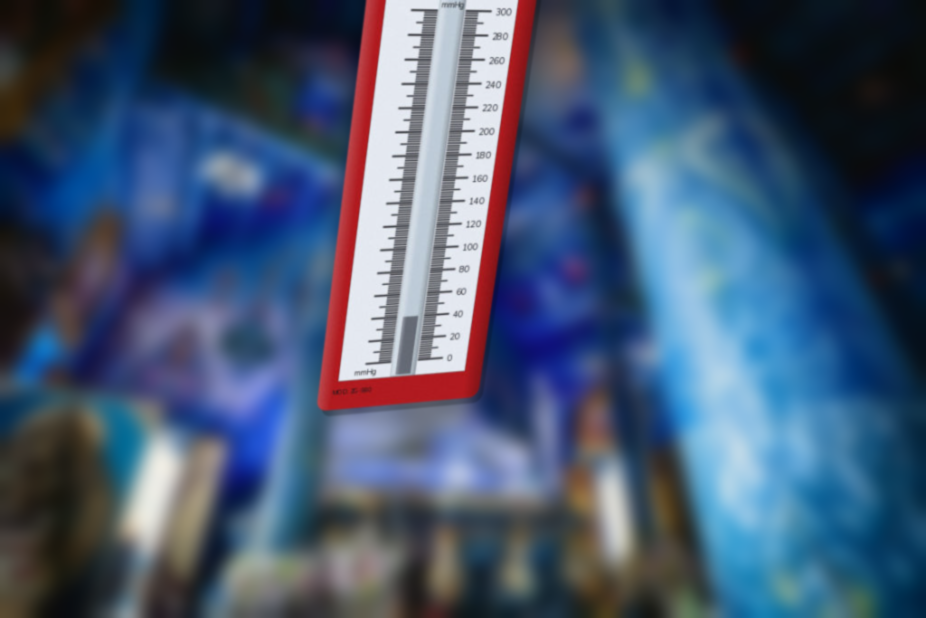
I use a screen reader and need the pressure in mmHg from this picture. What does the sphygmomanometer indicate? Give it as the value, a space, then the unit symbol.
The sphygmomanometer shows 40 mmHg
